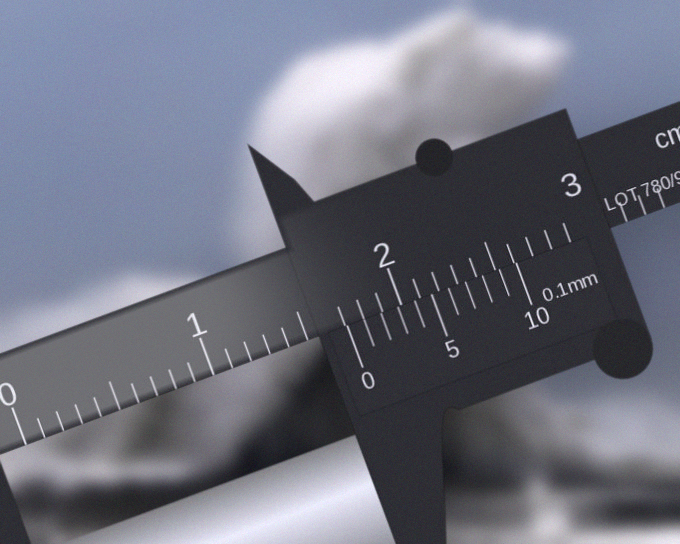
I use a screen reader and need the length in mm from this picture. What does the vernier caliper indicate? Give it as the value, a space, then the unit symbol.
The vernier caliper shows 17.1 mm
